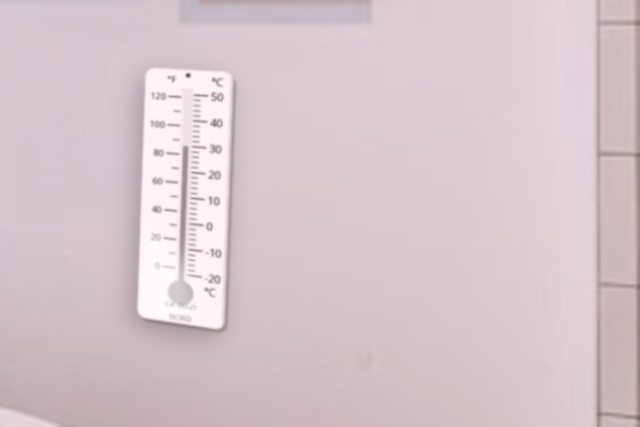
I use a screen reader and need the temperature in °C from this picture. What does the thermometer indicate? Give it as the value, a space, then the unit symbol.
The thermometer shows 30 °C
